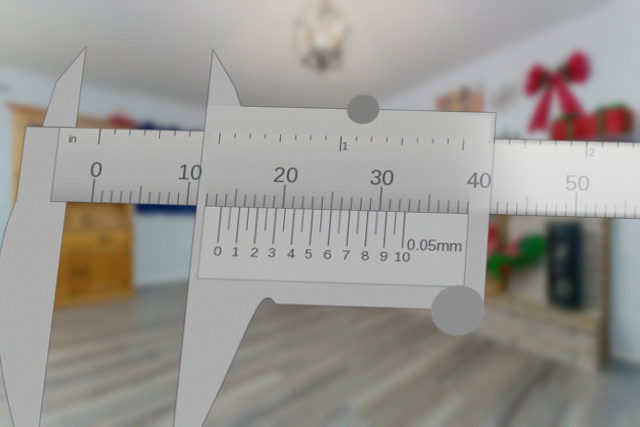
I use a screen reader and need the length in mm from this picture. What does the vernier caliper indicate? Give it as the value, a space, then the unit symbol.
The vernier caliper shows 13.6 mm
